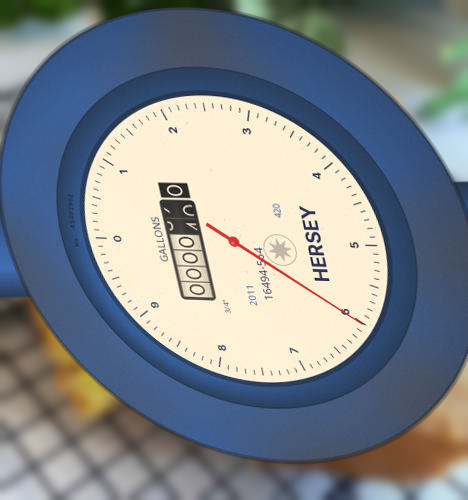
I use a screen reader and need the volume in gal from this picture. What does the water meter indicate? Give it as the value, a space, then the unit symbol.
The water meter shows 396.0 gal
